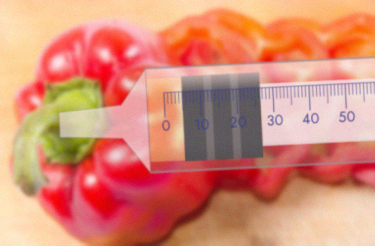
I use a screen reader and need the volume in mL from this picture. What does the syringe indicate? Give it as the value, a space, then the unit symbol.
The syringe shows 5 mL
